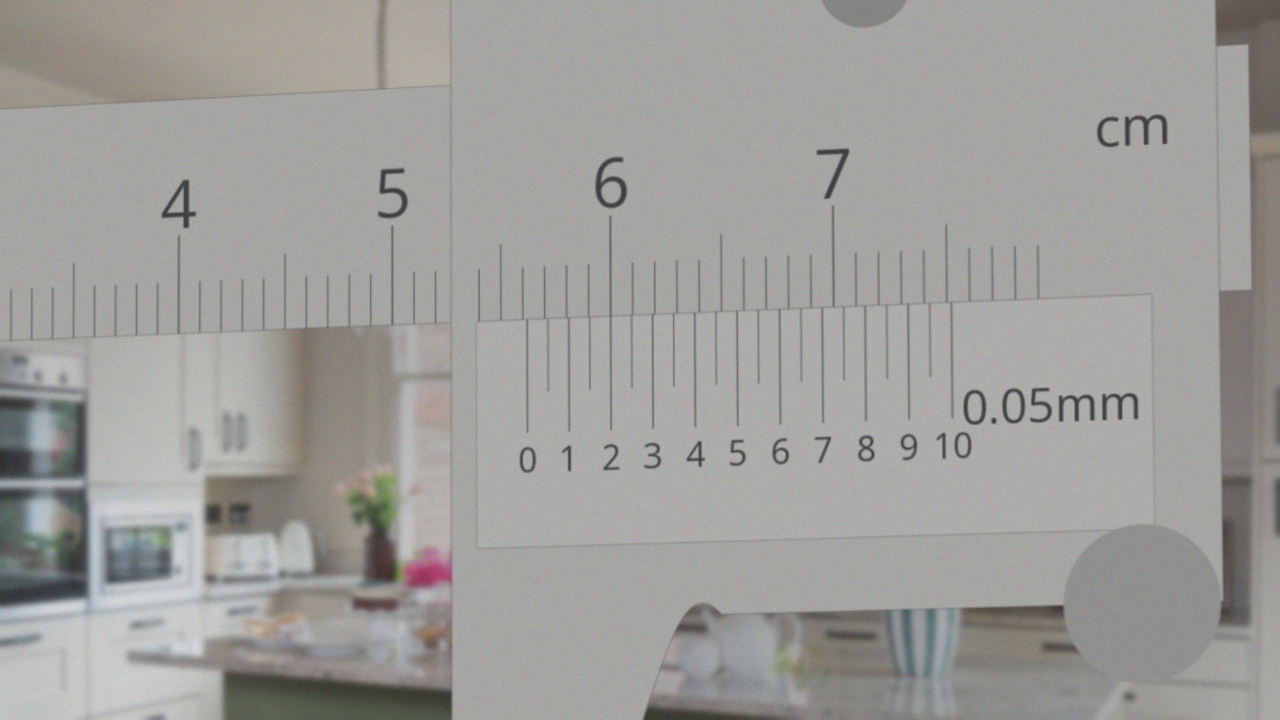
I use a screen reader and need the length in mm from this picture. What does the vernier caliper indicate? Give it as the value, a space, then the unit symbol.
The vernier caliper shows 56.2 mm
